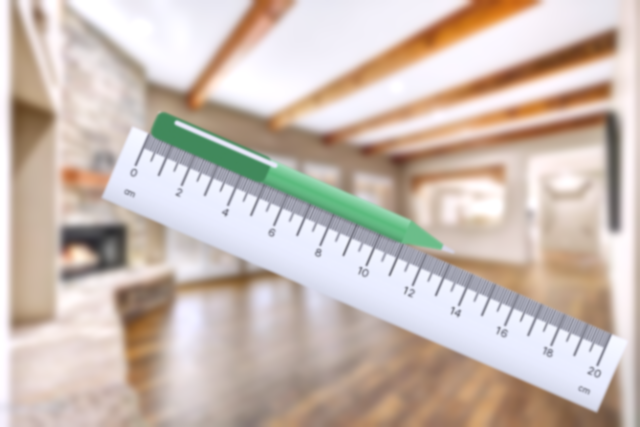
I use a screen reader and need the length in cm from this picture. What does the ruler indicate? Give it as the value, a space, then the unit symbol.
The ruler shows 13 cm
